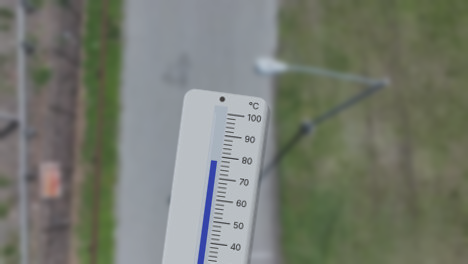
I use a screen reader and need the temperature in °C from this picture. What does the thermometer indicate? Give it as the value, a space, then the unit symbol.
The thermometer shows 78 °C
